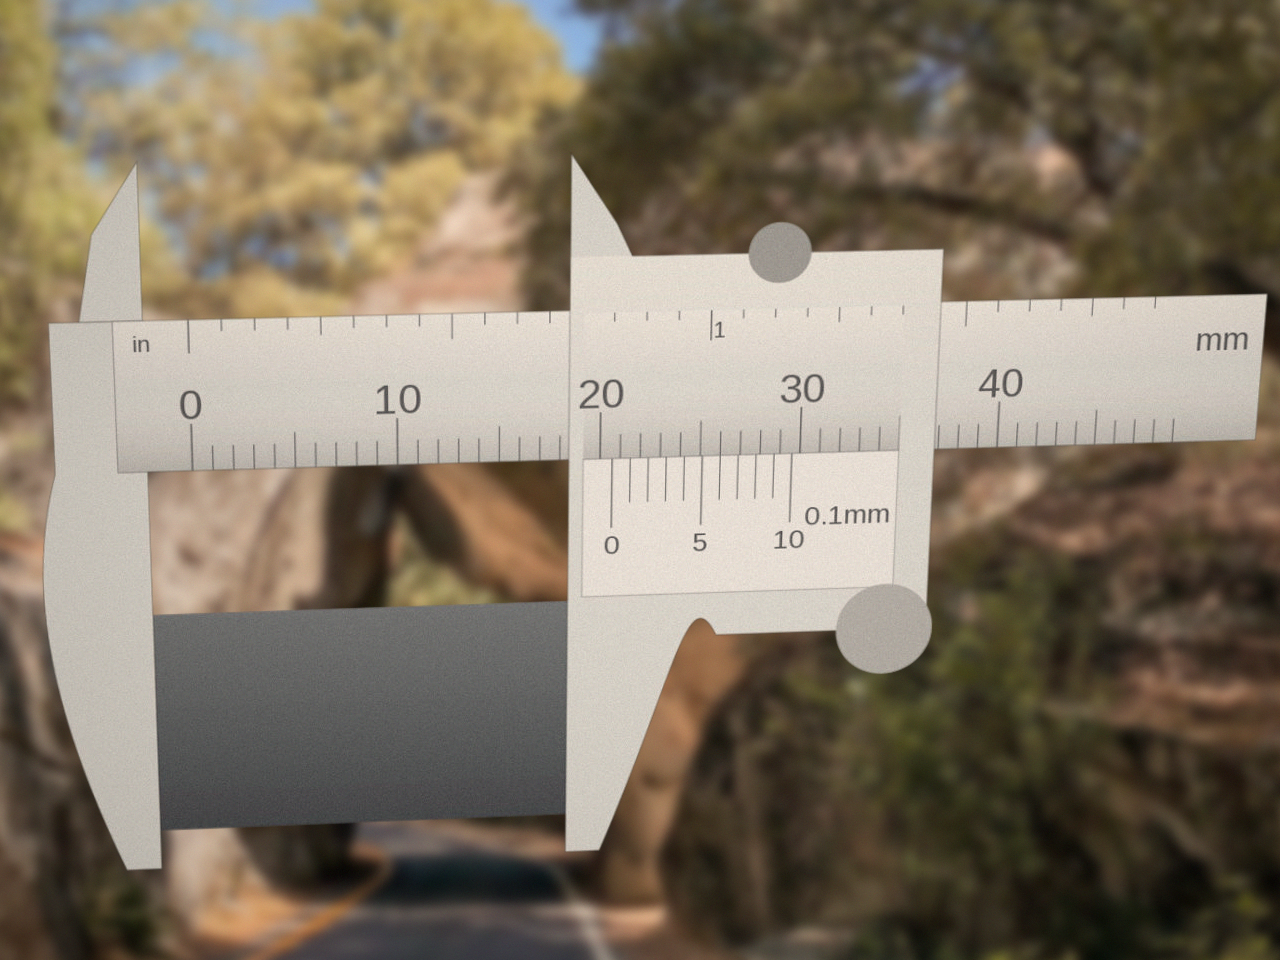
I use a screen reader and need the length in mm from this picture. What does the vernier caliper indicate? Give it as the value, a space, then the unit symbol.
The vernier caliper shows 20.6 mm
